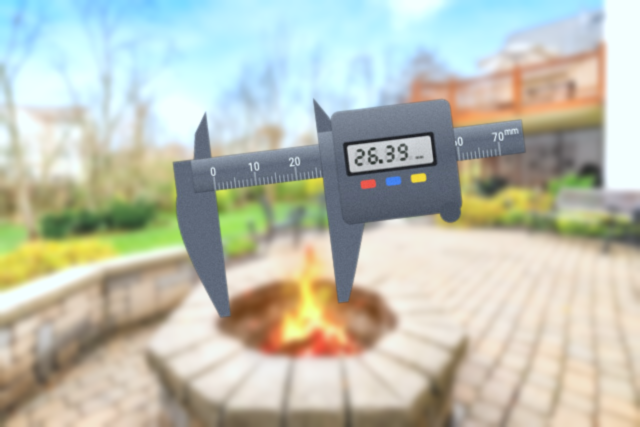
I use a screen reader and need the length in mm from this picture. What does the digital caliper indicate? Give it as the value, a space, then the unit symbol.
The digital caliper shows 26.39 mm
